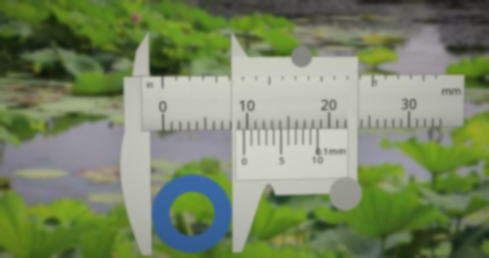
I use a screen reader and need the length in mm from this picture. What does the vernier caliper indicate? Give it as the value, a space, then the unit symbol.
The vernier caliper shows 9.6 mm
